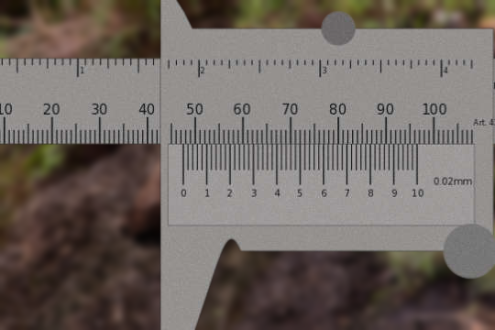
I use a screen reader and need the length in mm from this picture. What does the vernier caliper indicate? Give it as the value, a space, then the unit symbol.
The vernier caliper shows 47.5 mm
